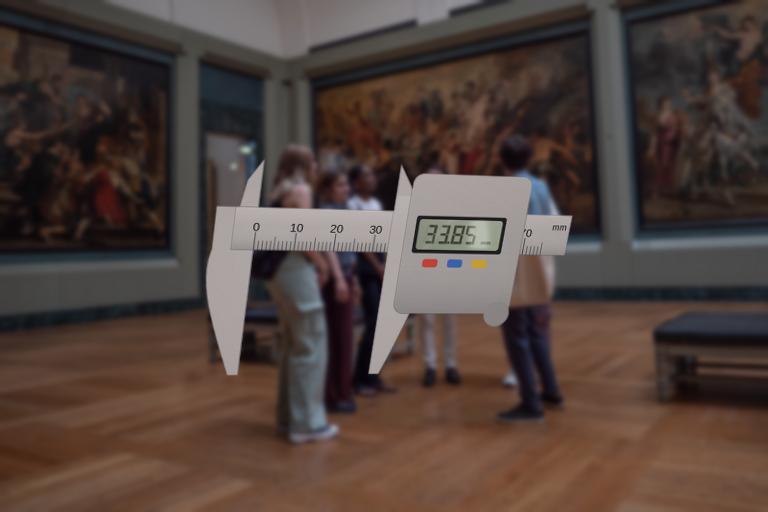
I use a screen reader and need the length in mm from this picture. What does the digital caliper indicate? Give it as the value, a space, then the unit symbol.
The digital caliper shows 33.85 mm
